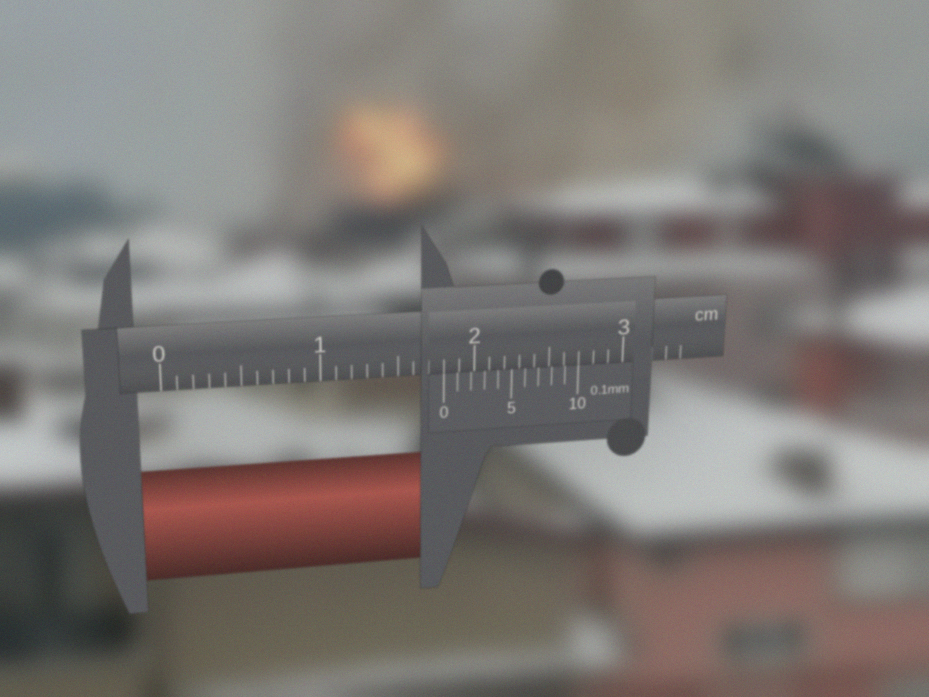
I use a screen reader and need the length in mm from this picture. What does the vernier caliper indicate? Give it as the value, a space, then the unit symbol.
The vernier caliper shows 18.0 mm
